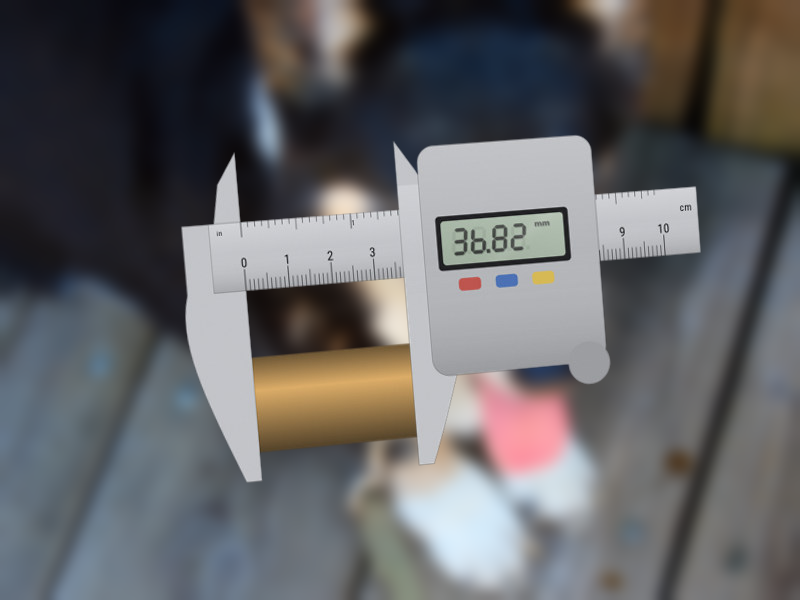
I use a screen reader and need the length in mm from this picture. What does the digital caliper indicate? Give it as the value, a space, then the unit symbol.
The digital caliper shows 36.82 mm
